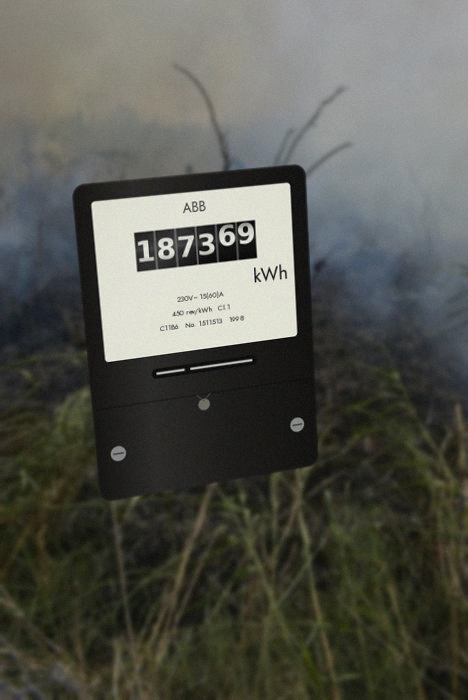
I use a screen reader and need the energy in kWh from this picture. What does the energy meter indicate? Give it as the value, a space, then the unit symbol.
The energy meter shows 187369 kWh
